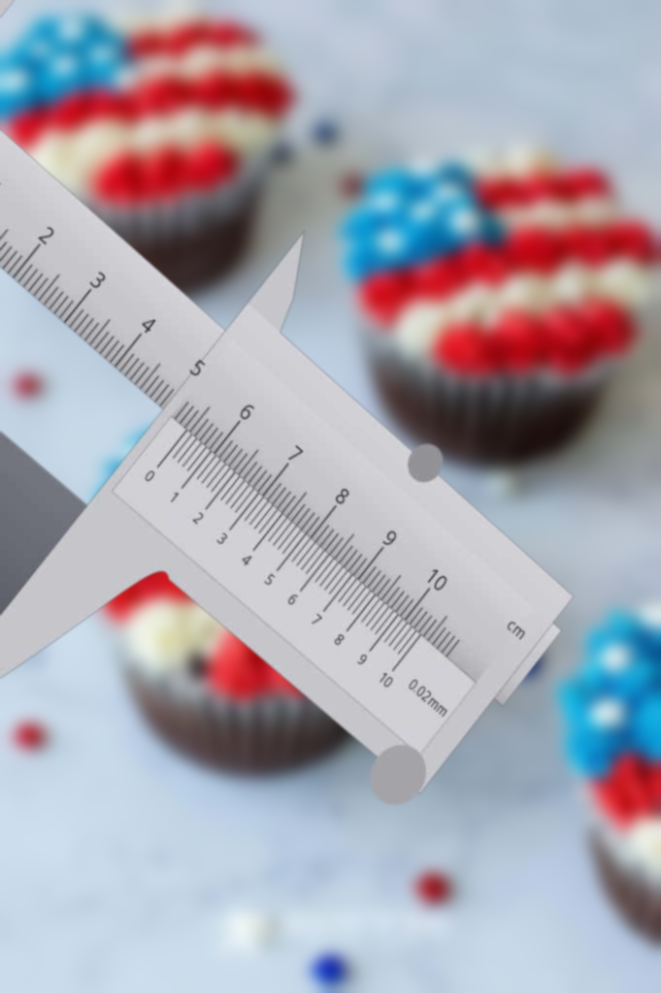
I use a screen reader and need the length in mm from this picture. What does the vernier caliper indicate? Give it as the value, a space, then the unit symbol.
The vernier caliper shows 54.5 mm
